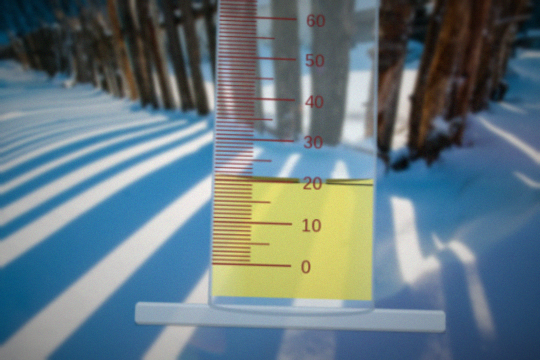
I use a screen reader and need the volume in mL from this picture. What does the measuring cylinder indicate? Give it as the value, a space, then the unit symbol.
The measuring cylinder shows 20 mL
